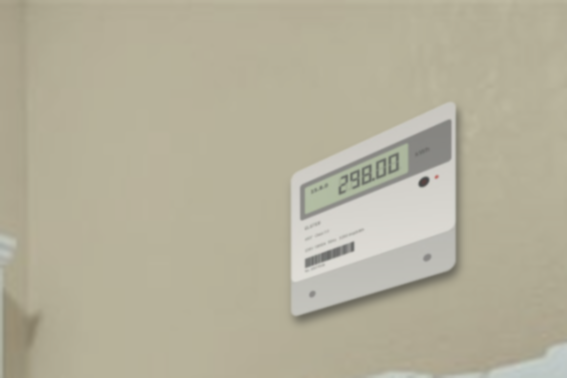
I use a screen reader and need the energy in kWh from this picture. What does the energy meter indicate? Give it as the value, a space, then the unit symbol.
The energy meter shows 298.00 kWh
